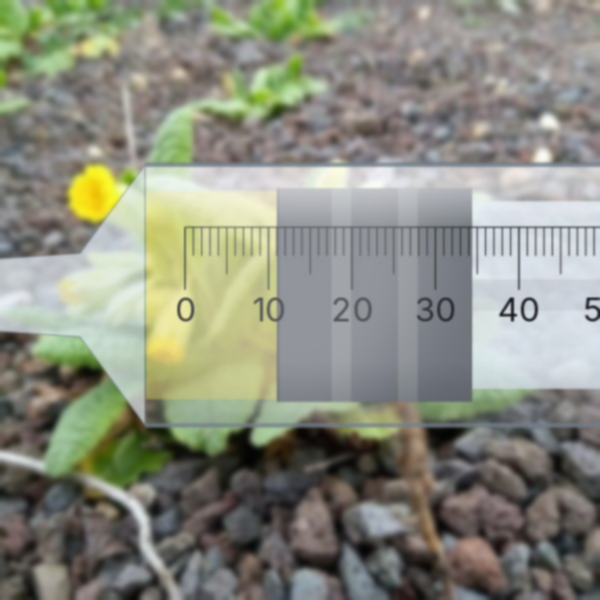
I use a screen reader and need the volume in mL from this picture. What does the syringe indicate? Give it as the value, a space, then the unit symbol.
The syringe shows 11 mL
